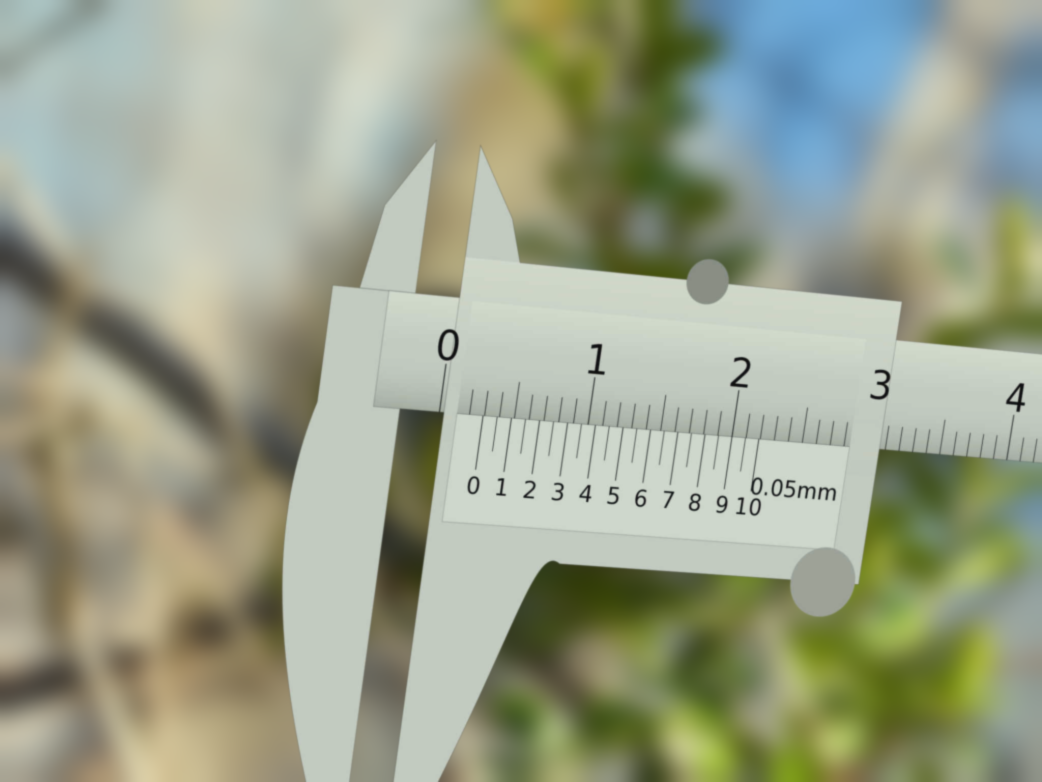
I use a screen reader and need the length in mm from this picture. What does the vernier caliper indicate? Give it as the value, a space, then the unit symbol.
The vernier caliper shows 2.9 mm
